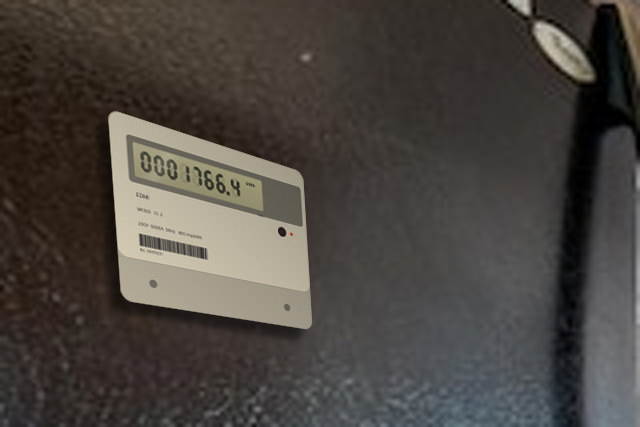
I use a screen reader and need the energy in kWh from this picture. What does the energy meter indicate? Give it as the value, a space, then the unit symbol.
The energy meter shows 1766.4 kWh
